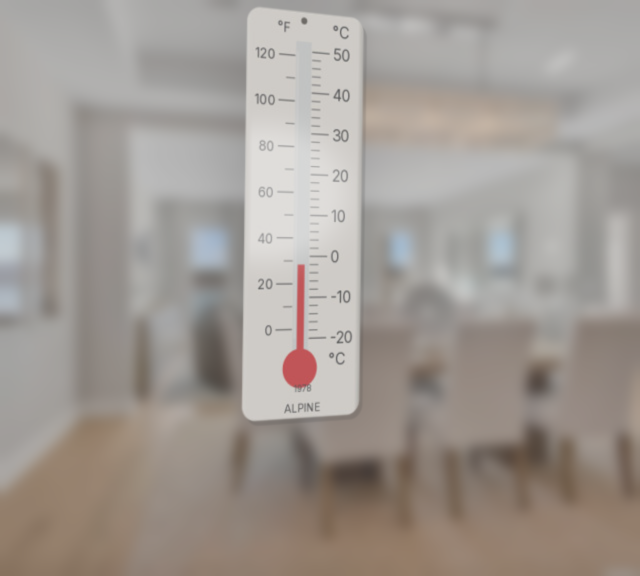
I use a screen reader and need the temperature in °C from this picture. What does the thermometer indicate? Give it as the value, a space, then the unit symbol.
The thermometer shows -2 °C
